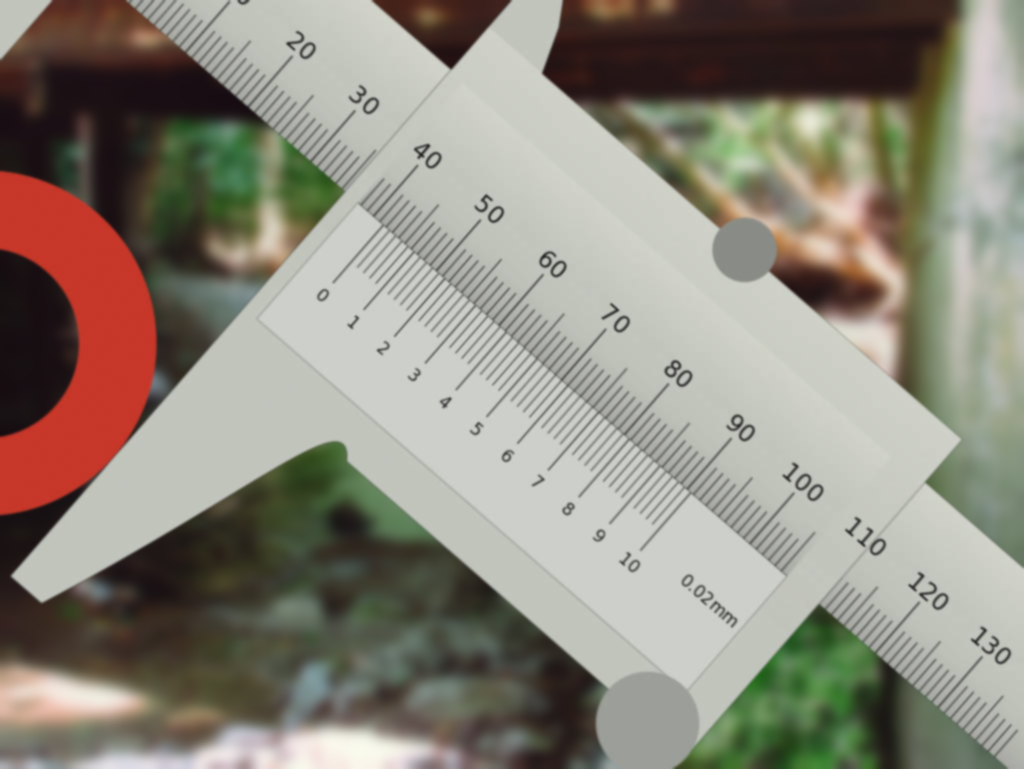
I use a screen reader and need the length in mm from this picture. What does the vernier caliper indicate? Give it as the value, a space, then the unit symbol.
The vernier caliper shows 41.6 mm
